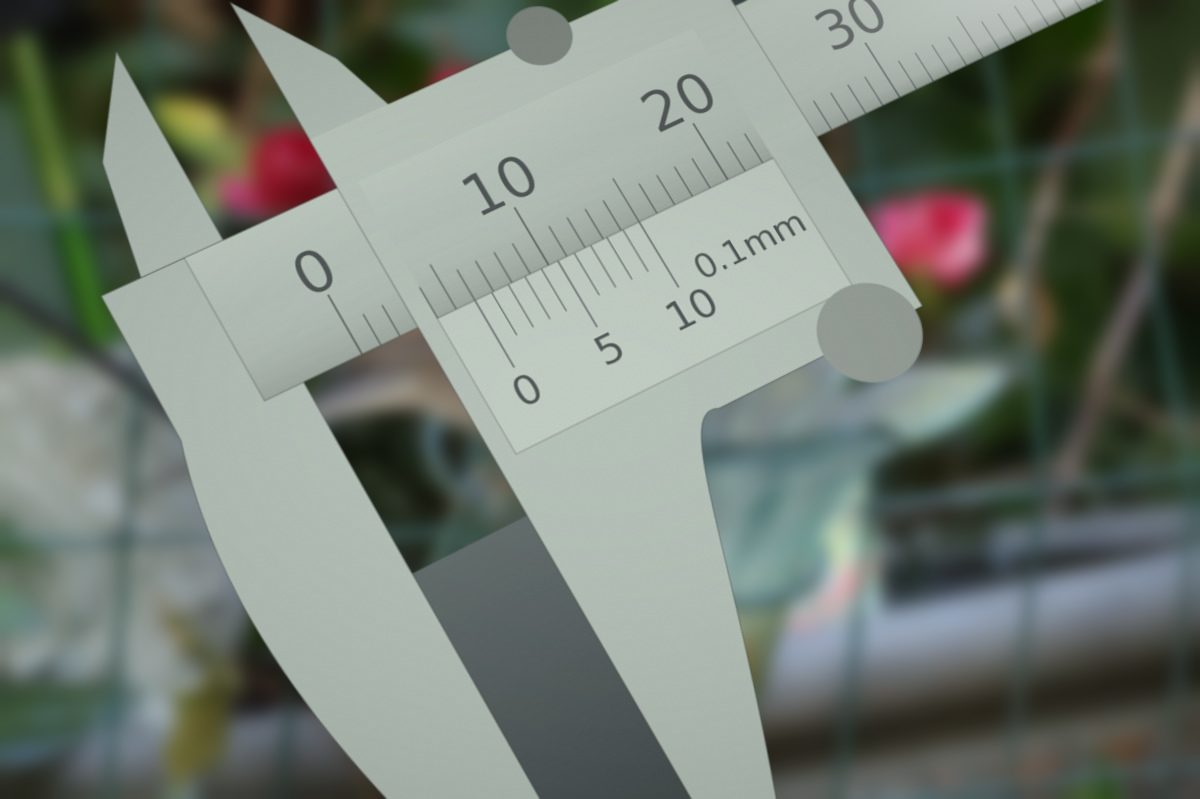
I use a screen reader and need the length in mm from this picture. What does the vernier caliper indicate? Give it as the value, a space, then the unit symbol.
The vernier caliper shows 6.0 mm
